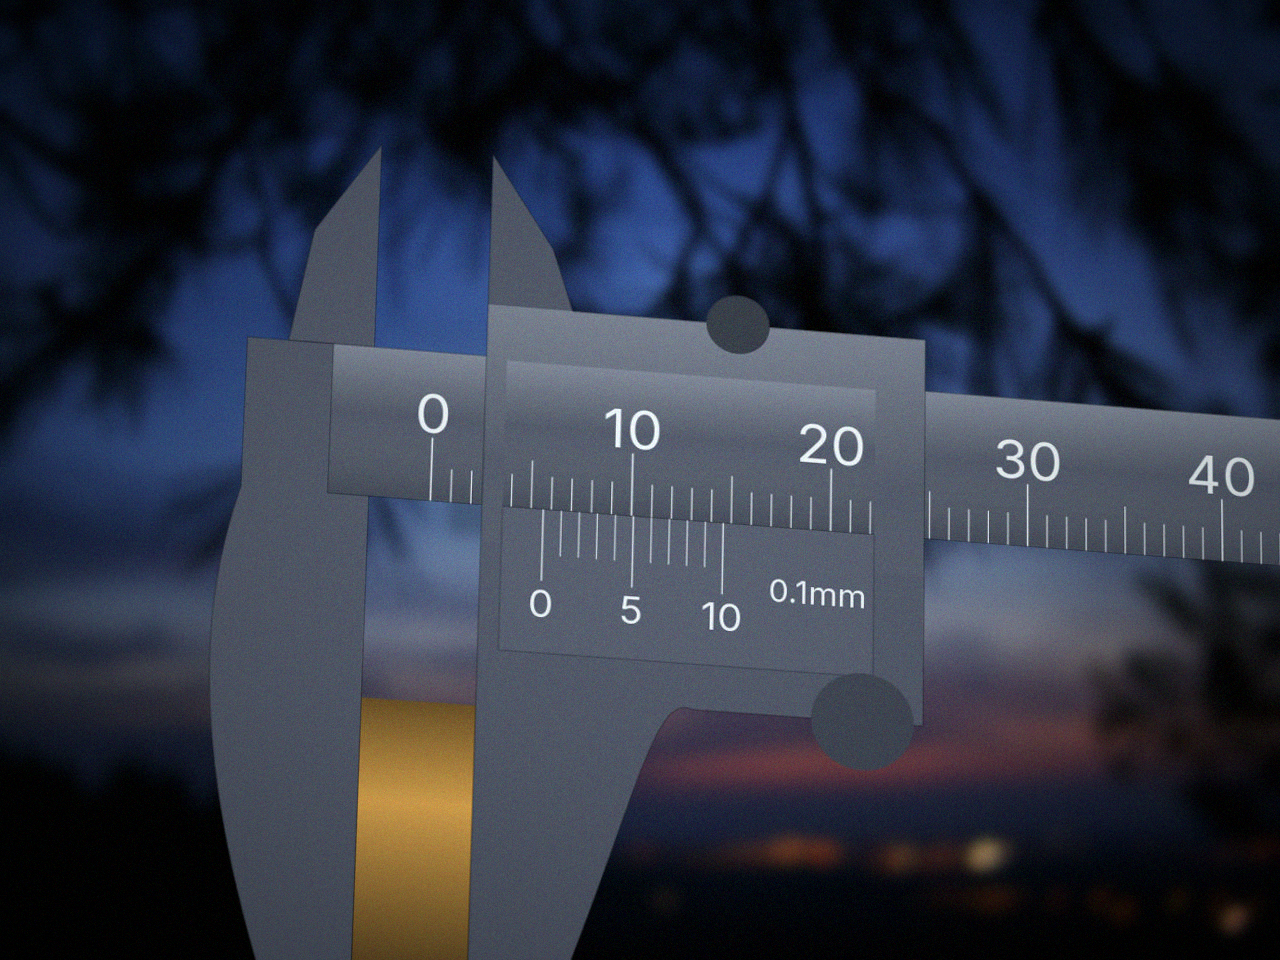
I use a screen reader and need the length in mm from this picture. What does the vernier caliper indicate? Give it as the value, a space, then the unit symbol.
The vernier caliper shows 5.6 mm
